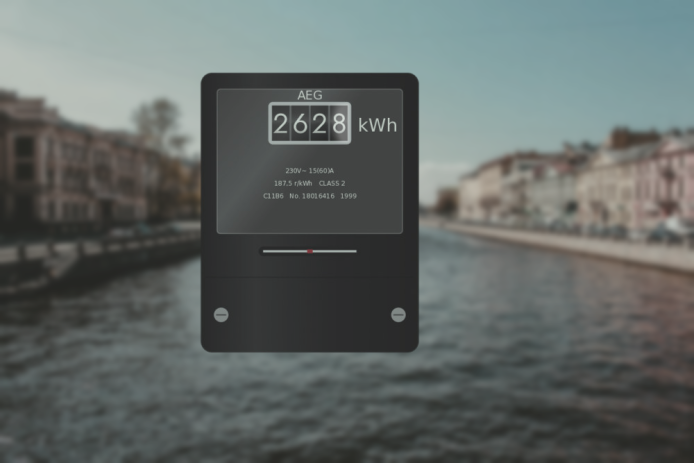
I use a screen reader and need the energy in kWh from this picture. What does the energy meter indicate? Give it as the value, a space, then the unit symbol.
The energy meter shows 2628 kWh
